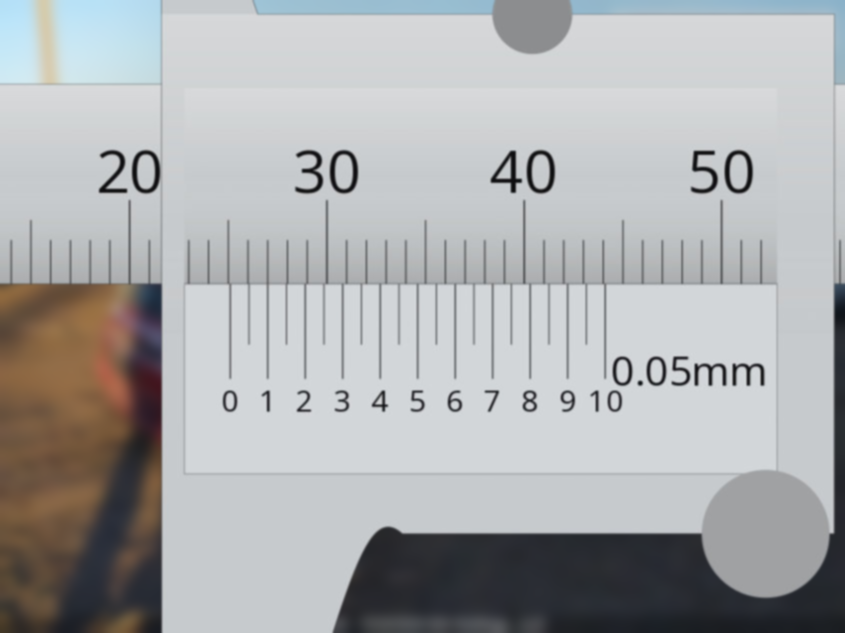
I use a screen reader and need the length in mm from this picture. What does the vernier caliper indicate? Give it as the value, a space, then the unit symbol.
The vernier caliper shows 25.1 mm
